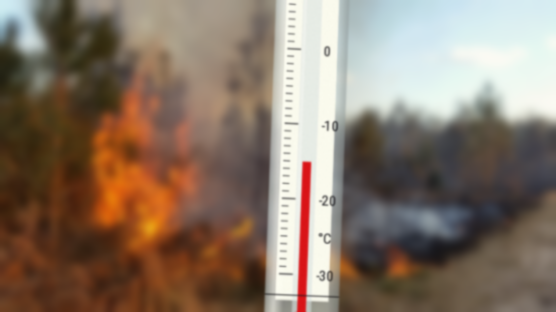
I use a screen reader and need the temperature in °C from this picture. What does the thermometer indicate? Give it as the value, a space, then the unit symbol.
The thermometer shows -15 °C
